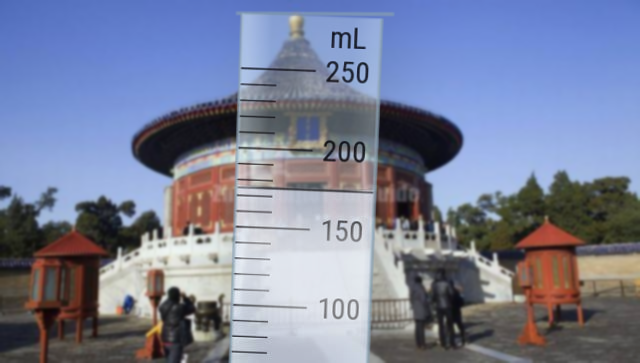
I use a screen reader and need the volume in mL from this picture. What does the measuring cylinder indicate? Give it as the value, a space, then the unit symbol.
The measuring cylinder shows 175 mL
